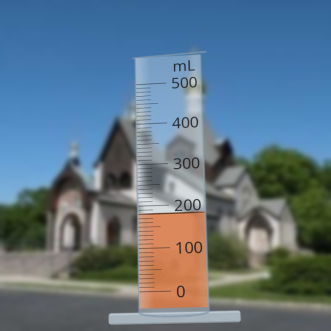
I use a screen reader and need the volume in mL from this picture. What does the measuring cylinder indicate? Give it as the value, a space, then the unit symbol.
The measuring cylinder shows 180 mL
